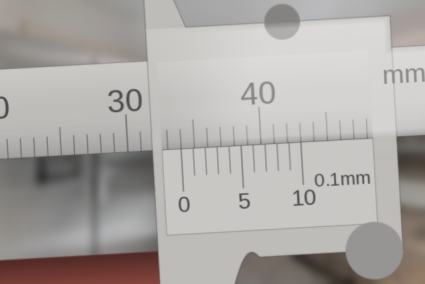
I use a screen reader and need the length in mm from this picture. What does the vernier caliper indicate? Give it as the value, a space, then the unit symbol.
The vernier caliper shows 34.0 mm
